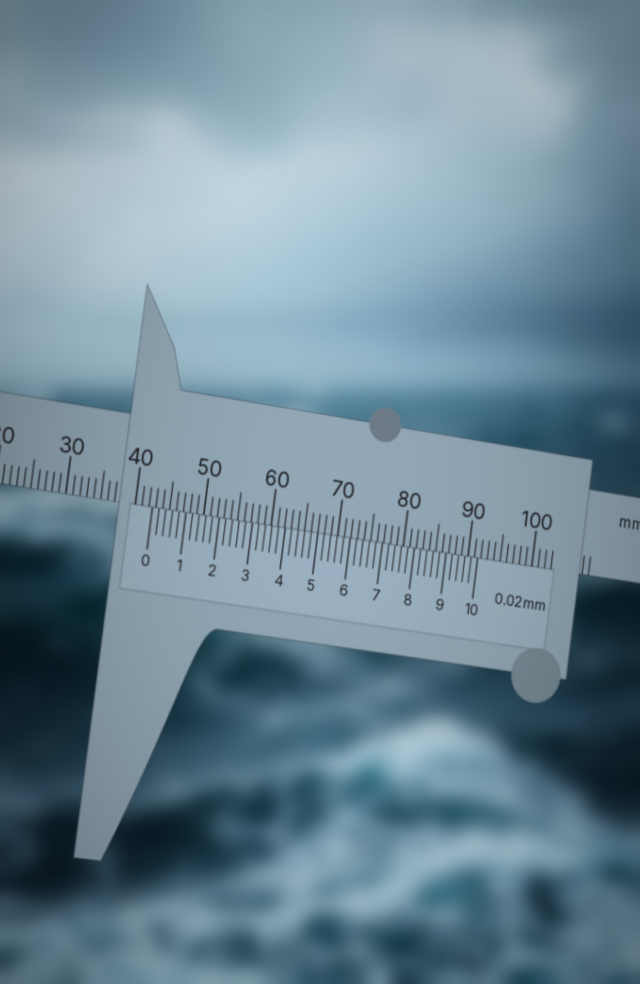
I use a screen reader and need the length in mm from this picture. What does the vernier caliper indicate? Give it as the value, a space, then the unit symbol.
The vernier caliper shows 42.5 mm
